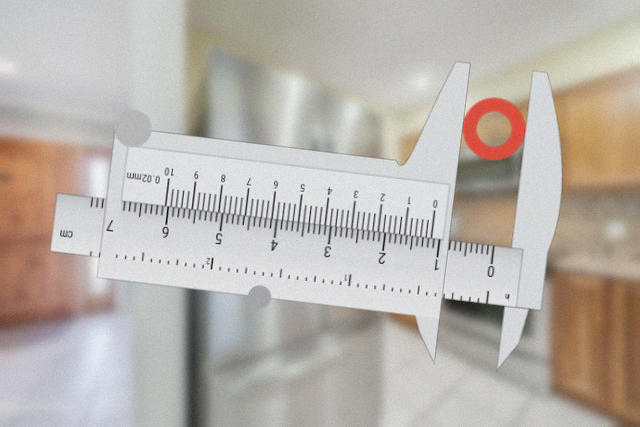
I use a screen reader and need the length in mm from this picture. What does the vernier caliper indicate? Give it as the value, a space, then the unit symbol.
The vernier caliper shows 11.5 mm
